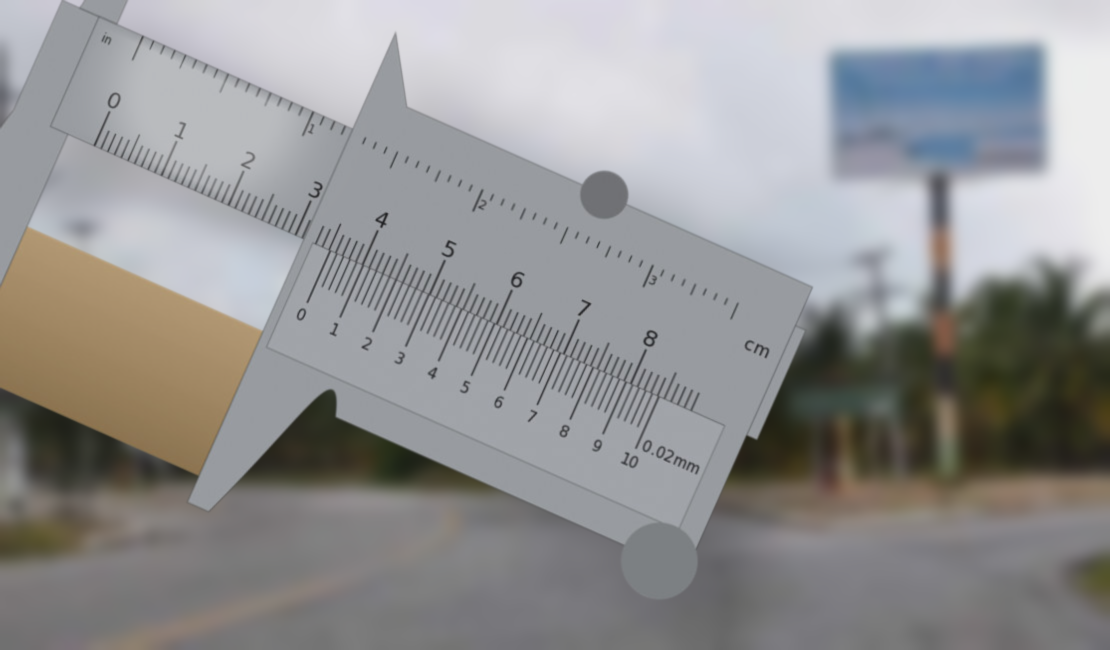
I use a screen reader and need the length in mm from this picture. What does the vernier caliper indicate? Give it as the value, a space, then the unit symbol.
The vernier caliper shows 35.2 mm
